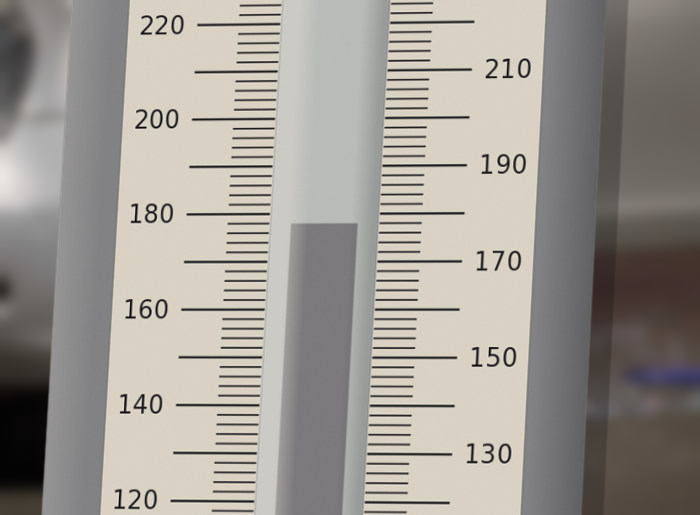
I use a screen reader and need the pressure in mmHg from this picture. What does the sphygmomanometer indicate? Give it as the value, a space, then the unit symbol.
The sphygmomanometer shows 178 mmHg
